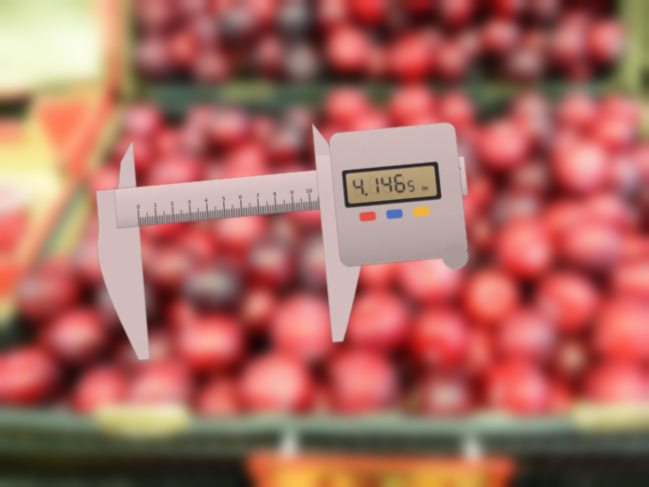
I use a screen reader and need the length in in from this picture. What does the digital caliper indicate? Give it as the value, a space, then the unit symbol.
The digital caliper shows 4.1465 in
